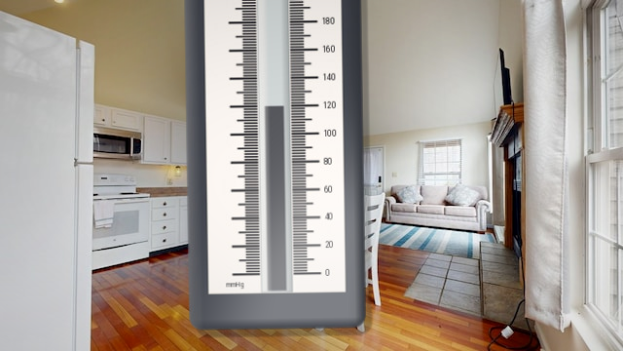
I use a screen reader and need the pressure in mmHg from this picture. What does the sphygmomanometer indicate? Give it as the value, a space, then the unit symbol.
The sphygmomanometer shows 120 mmHg
